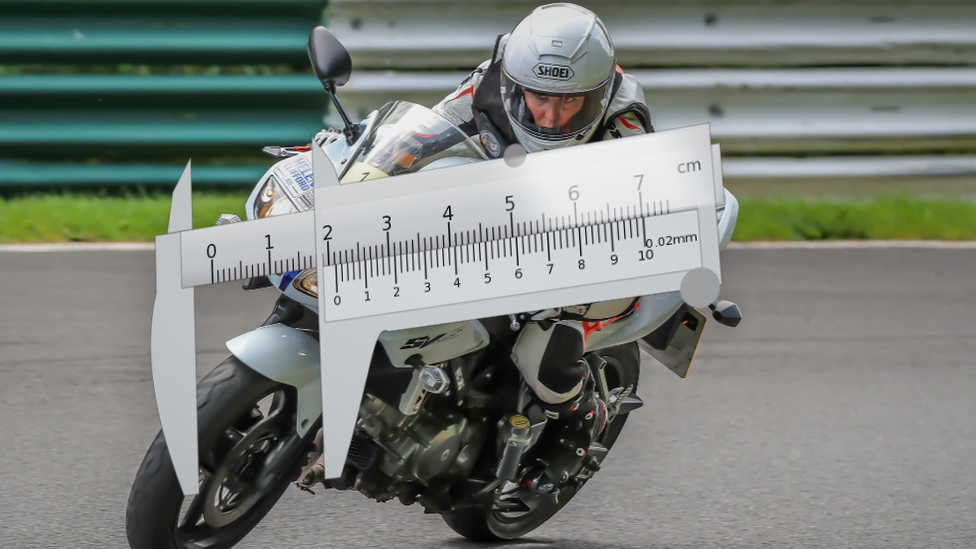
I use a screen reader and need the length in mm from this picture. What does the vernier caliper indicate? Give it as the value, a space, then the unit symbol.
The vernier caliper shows 21.2 mm
